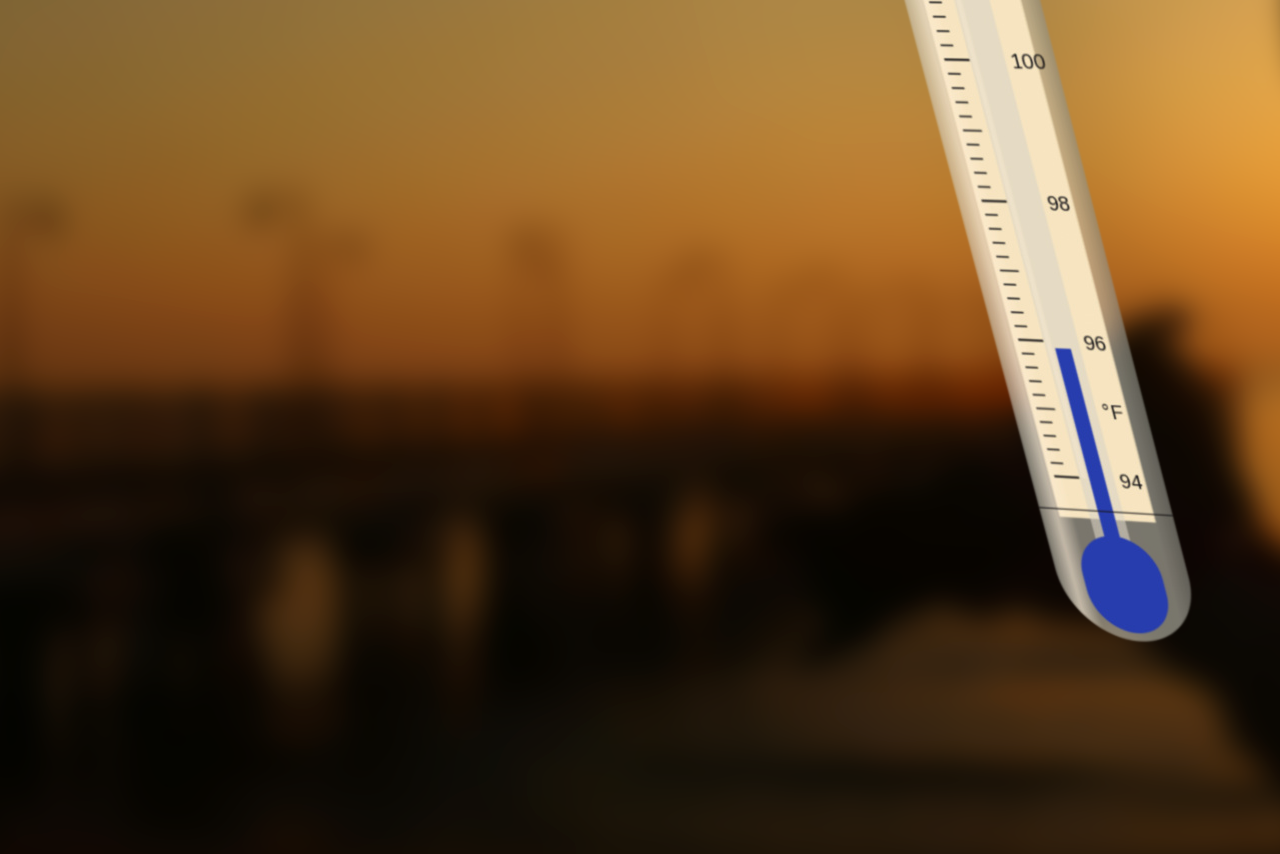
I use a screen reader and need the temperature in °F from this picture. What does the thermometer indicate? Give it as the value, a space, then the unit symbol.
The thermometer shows 95.9 °F
